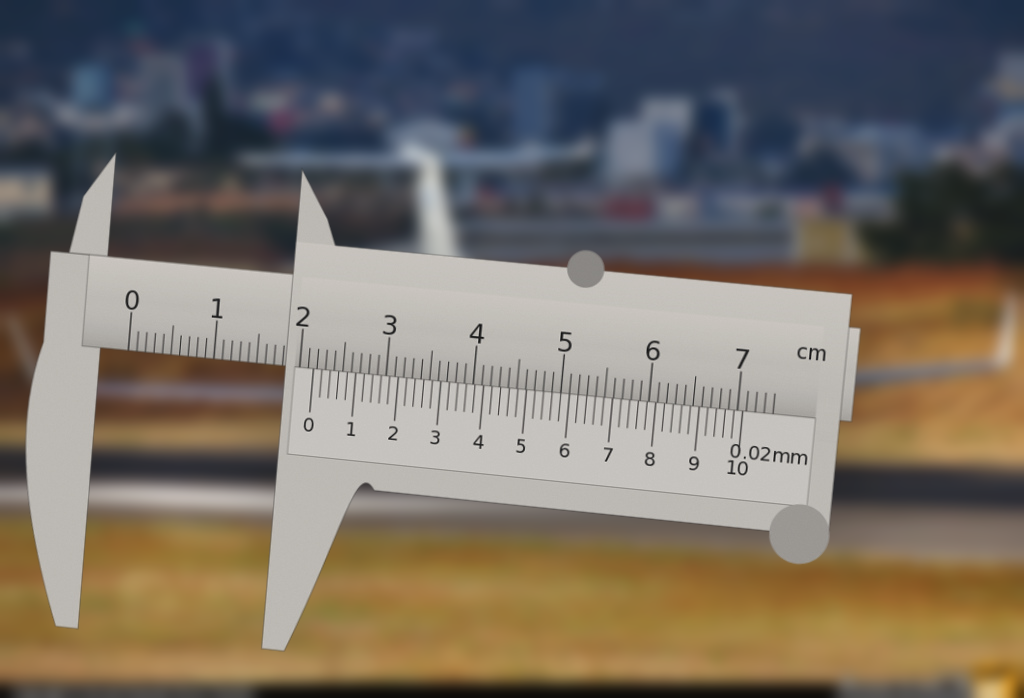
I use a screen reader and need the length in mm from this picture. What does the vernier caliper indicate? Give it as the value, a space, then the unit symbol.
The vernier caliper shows 21.6 mm
